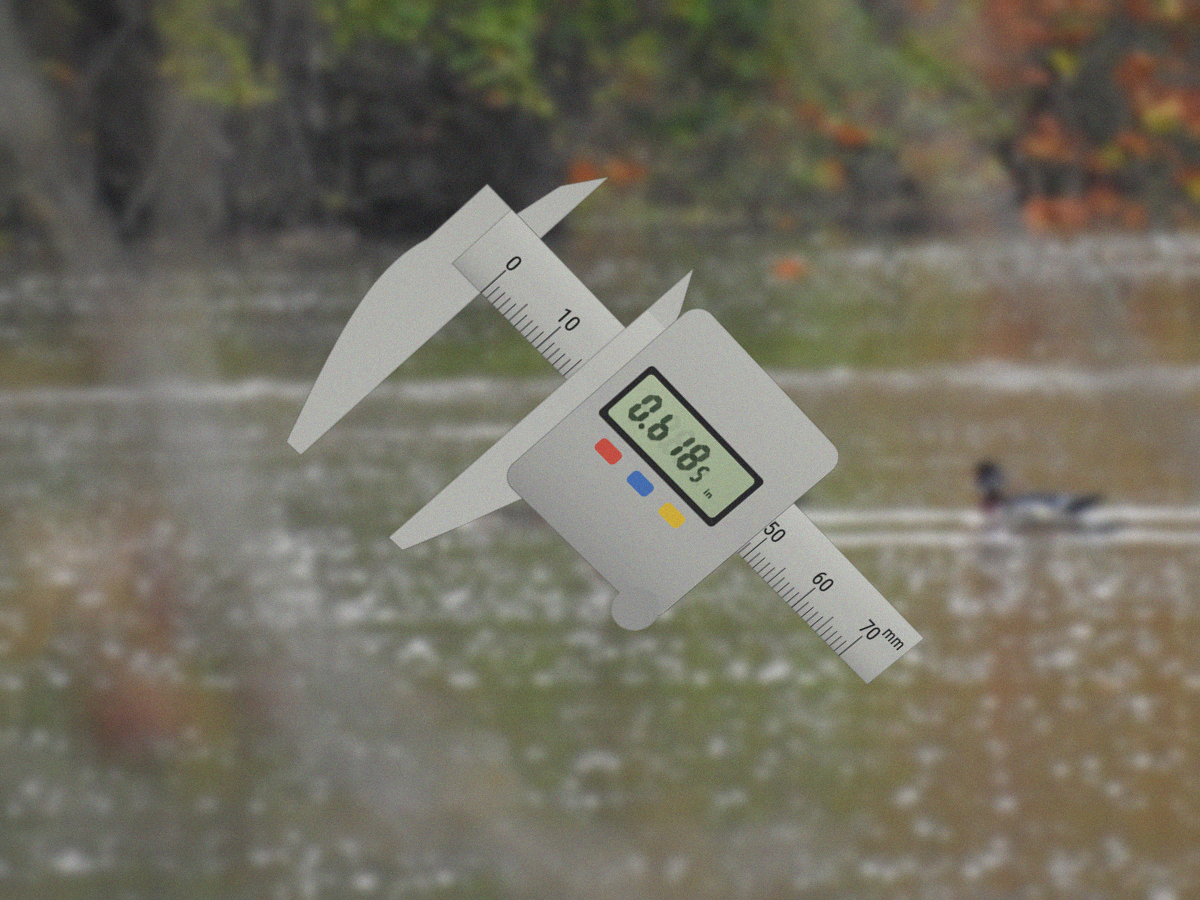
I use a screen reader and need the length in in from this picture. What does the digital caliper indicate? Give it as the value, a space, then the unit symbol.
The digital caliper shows 0.6185 in
